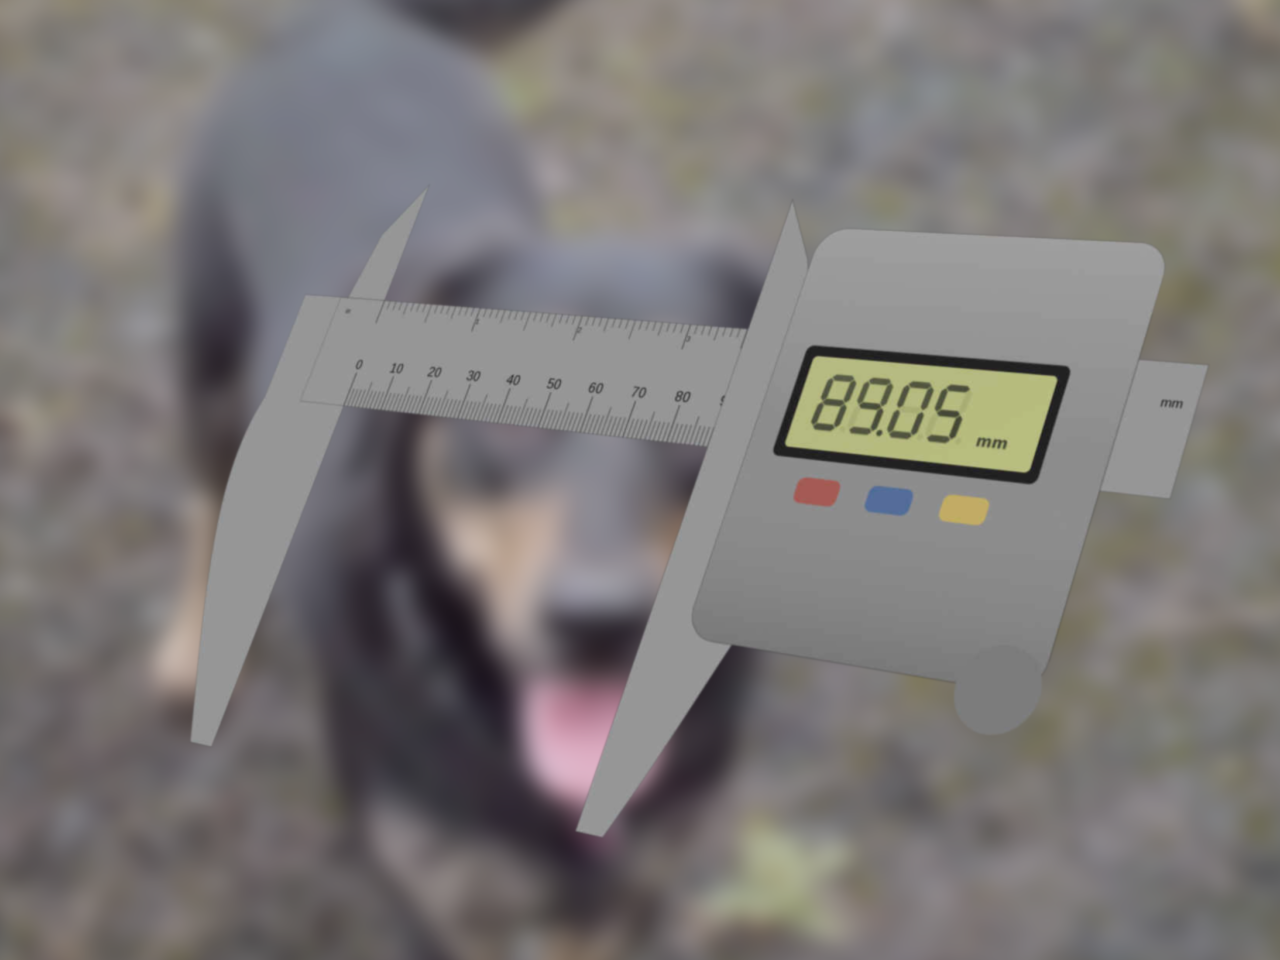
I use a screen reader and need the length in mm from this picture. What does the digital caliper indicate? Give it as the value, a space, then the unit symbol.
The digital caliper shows 89.05 mm
